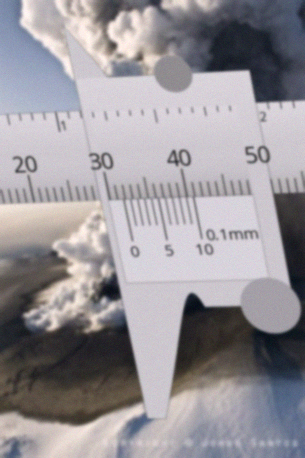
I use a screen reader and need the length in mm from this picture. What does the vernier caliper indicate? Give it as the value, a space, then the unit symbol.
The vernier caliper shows 31.8 mm
